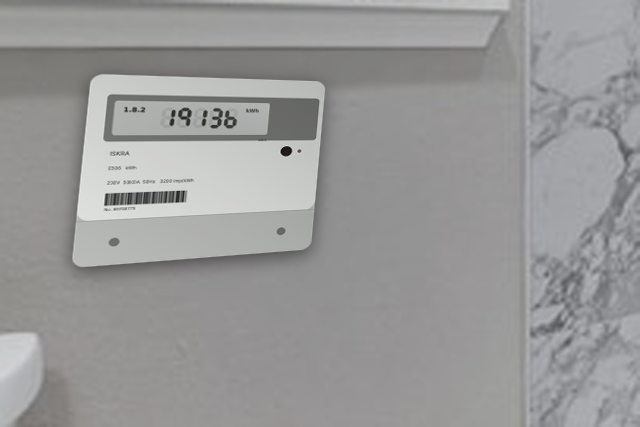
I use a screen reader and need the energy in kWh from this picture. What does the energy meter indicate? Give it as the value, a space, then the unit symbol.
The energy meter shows 19136 kWh
